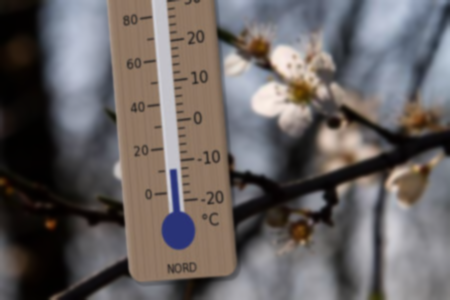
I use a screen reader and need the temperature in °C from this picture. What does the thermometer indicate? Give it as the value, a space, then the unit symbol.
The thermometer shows -12 °C
